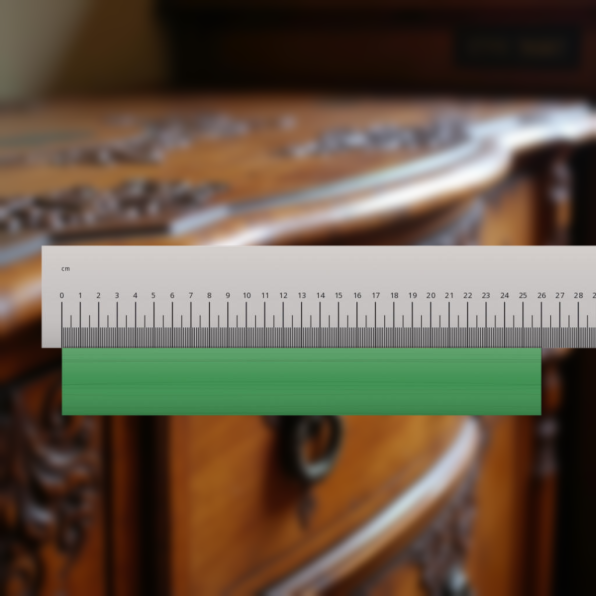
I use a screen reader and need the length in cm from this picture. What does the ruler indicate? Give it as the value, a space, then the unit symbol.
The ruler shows 26 cm
